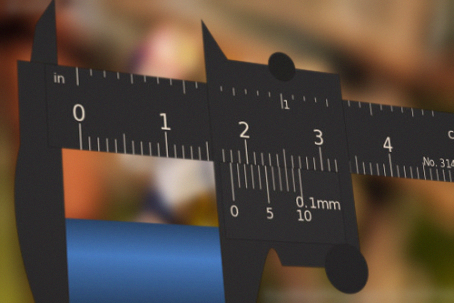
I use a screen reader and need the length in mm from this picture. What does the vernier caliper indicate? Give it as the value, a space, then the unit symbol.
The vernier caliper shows 17.8 mm
